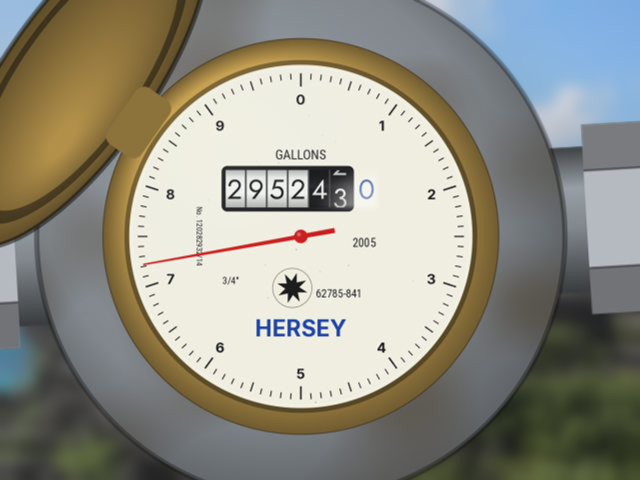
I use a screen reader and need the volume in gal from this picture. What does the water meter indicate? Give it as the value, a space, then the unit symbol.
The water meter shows 2952427.2 gal
